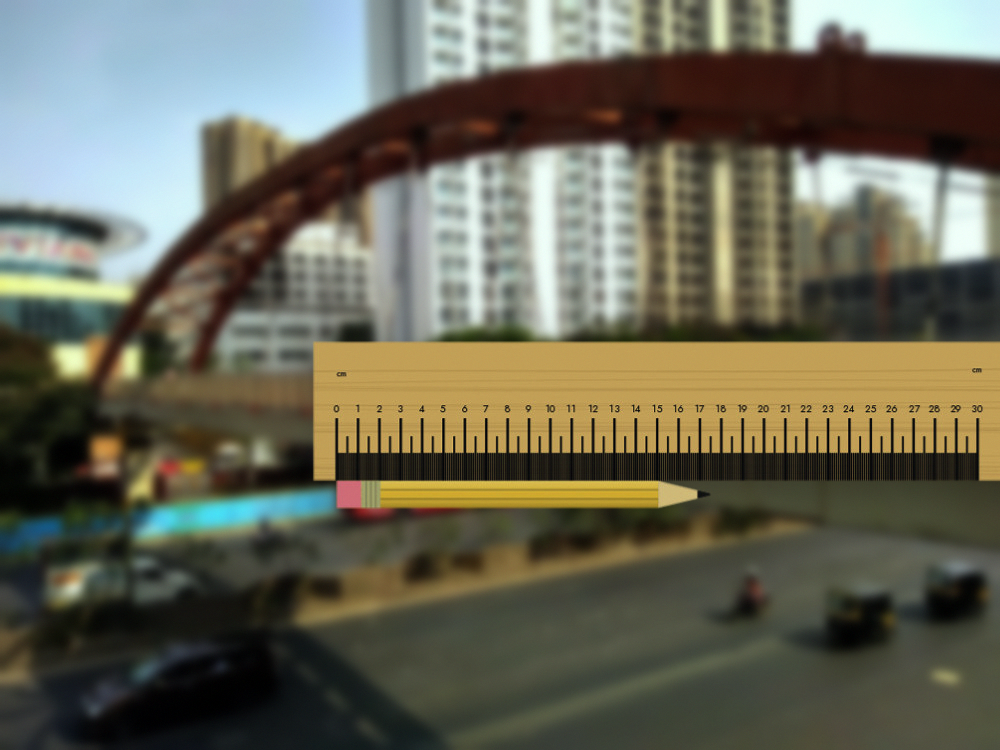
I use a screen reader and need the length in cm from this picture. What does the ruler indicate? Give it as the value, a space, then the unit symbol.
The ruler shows 17.5 cm
